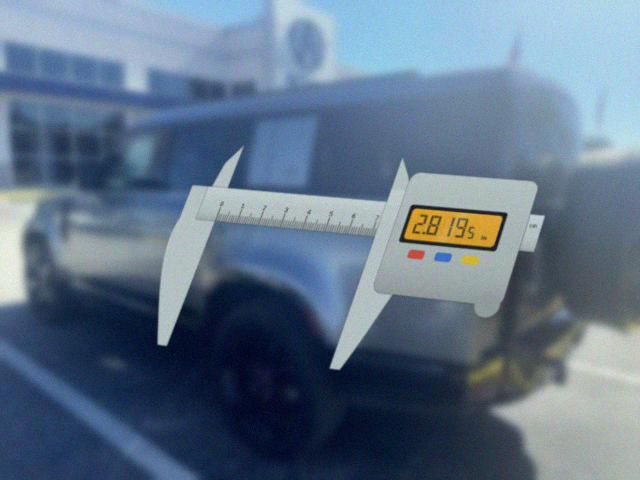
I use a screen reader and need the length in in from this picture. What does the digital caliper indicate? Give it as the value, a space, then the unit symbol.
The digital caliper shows 2.8195 in
